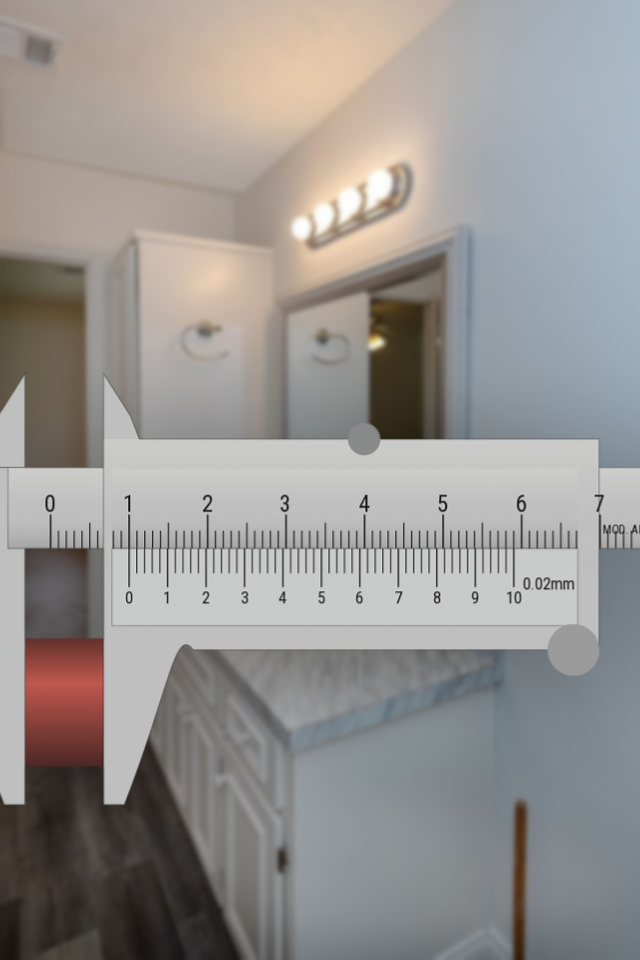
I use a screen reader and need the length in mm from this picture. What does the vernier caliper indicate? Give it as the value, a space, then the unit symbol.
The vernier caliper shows 10.0 mm
